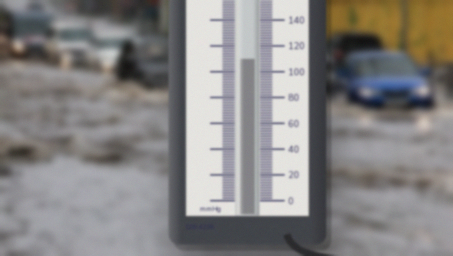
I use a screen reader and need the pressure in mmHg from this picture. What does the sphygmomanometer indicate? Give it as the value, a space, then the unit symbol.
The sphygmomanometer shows 110 mmHg
